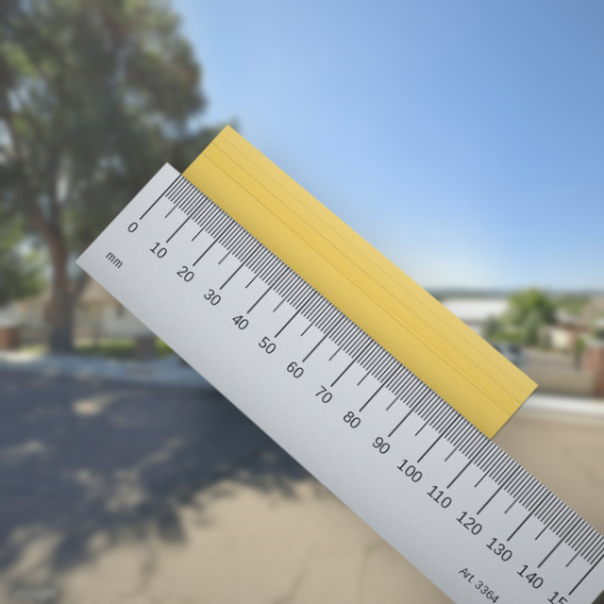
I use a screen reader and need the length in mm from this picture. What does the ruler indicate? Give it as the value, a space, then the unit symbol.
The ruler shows 110 mm
